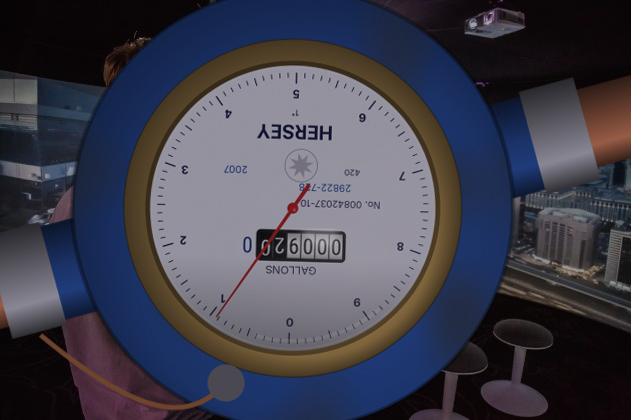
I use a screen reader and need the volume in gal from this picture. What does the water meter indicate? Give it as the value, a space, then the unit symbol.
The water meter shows 9200.9 gal
